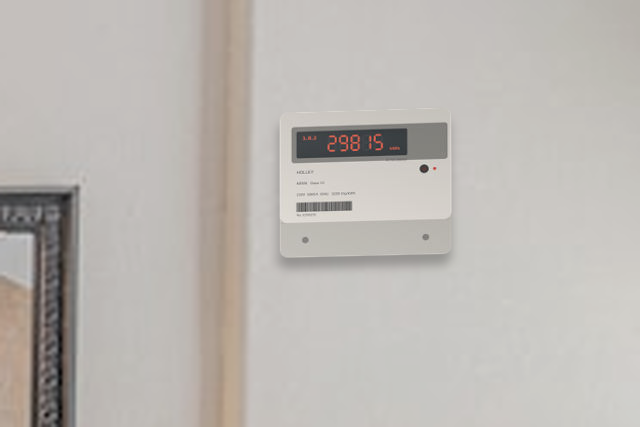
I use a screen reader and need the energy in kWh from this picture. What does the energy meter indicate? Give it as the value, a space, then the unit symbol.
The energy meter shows 29815 kWh
